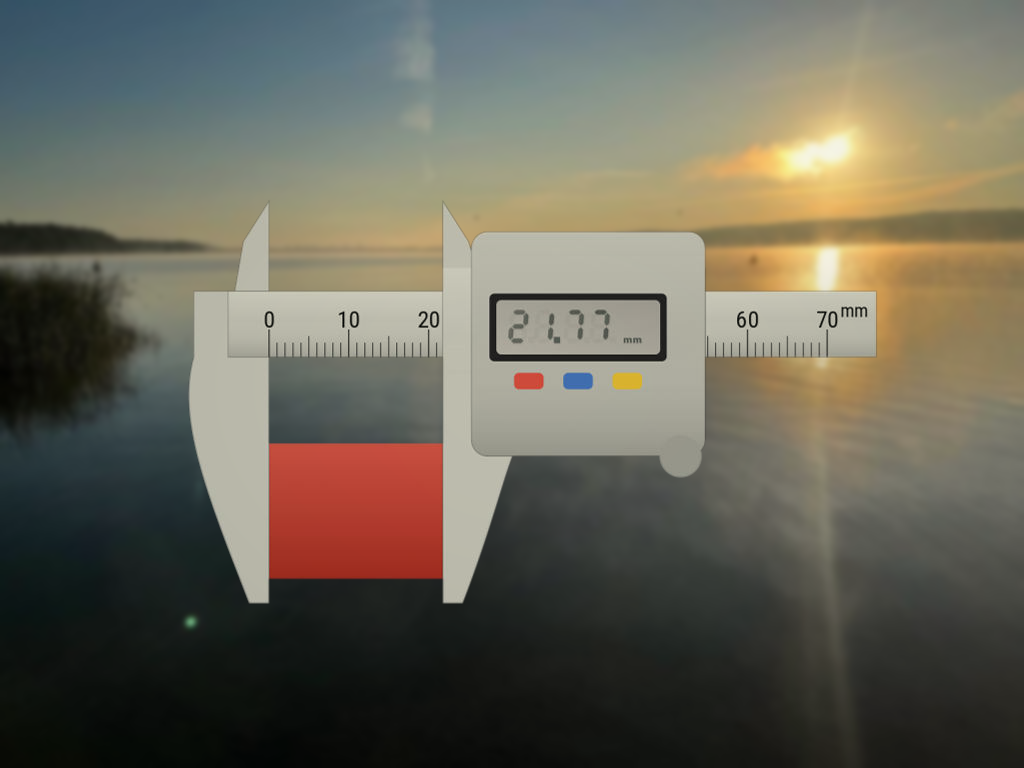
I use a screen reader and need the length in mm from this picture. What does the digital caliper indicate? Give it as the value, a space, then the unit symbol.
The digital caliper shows 21.77 mm
